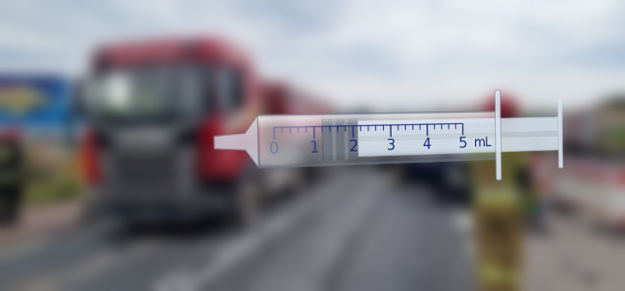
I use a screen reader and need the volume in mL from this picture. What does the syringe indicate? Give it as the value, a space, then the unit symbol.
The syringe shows 1.2 mL
